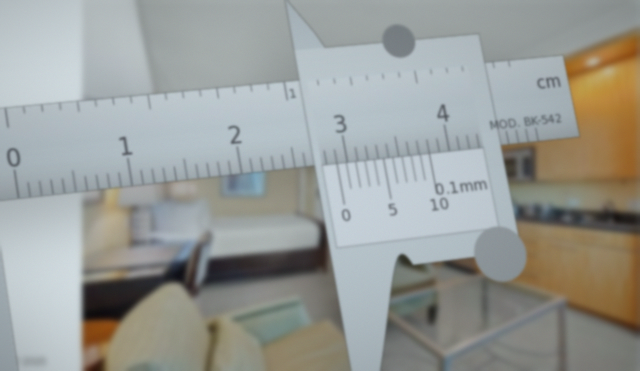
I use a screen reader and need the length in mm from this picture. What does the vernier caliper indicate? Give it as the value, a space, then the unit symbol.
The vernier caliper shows 29.0 mm
